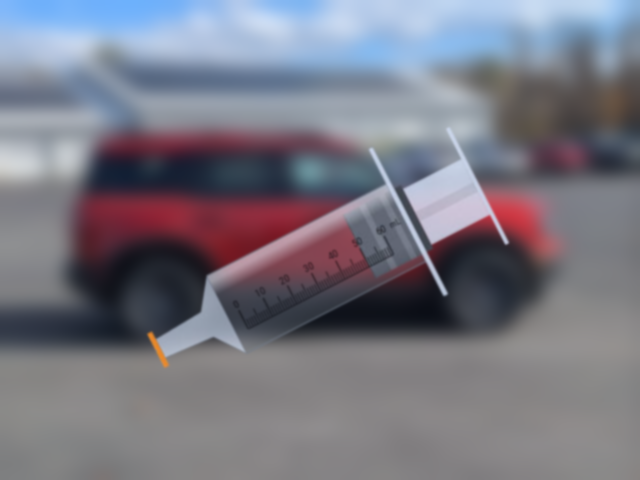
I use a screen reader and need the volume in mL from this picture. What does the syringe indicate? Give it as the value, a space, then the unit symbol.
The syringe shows 50 mL
